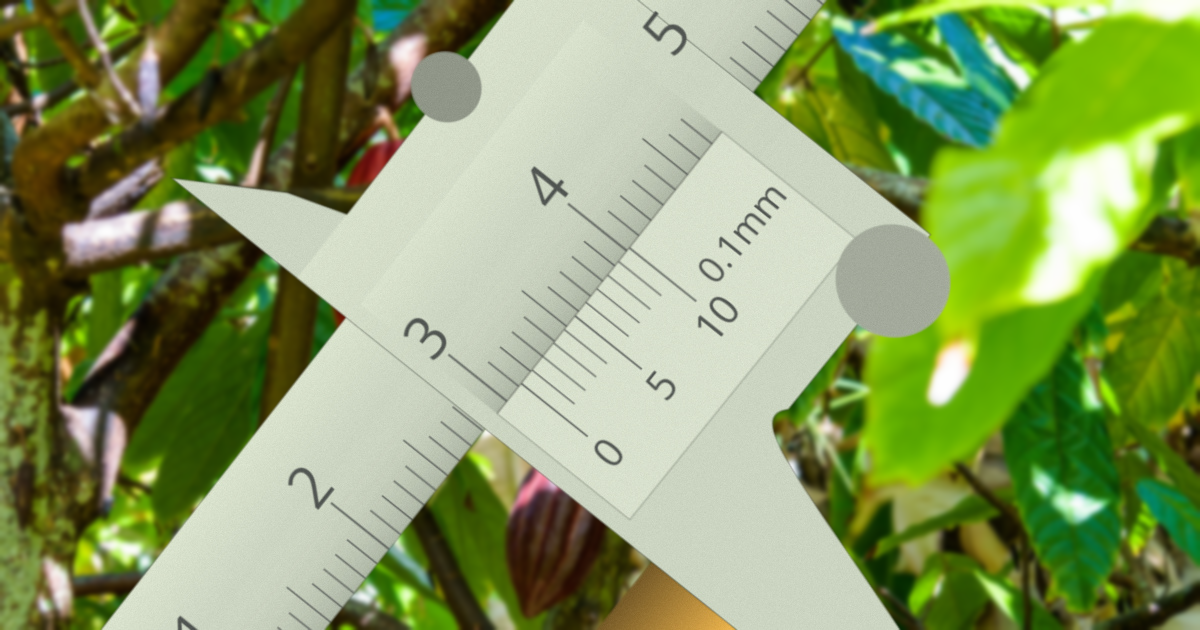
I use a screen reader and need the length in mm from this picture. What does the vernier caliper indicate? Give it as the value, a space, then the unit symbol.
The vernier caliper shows 31.2 mm
